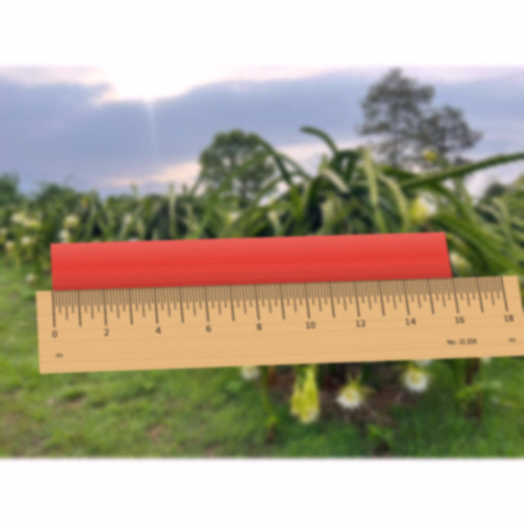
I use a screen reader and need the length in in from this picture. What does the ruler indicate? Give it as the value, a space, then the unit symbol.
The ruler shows 16 in
